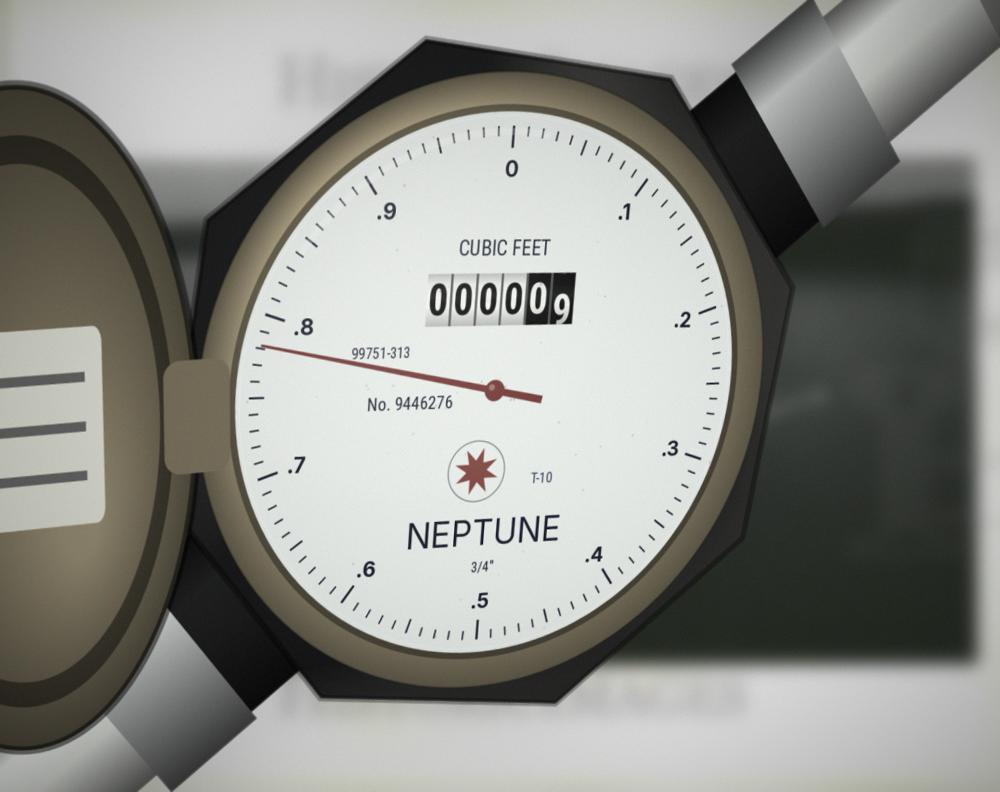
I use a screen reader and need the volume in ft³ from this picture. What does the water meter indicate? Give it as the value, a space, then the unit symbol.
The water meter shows 8.78 ft³
